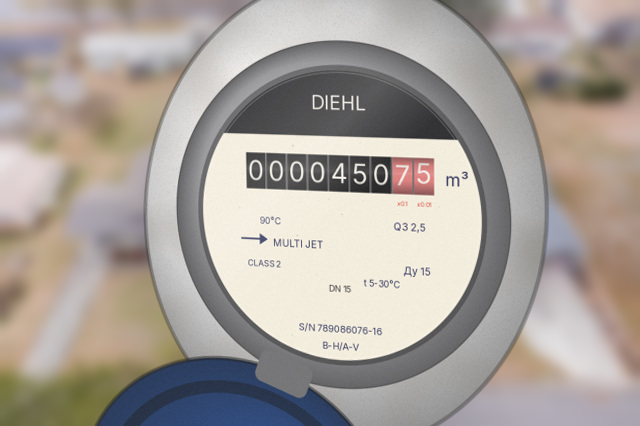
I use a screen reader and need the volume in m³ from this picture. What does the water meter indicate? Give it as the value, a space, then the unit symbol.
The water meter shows 450.75 m³
